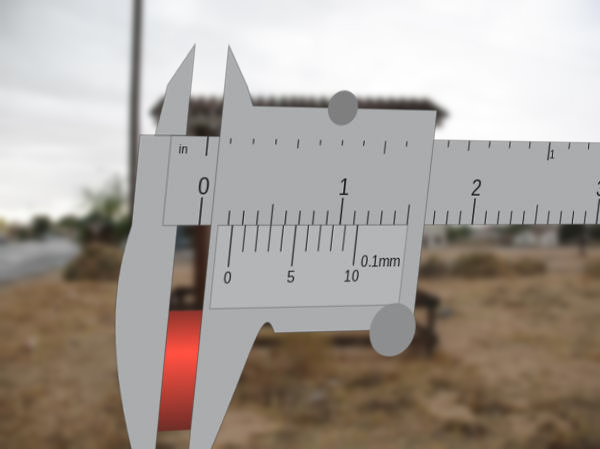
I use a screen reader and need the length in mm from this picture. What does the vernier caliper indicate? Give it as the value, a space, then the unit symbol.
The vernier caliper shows 2.3 mm
